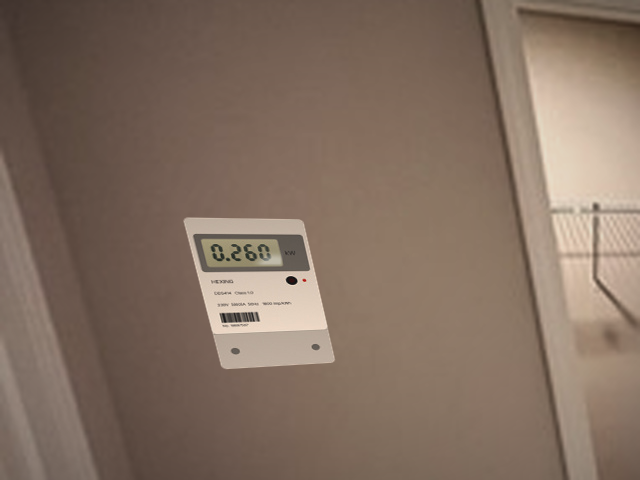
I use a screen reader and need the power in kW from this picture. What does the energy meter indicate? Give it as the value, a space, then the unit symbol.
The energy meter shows 0.260 kW
